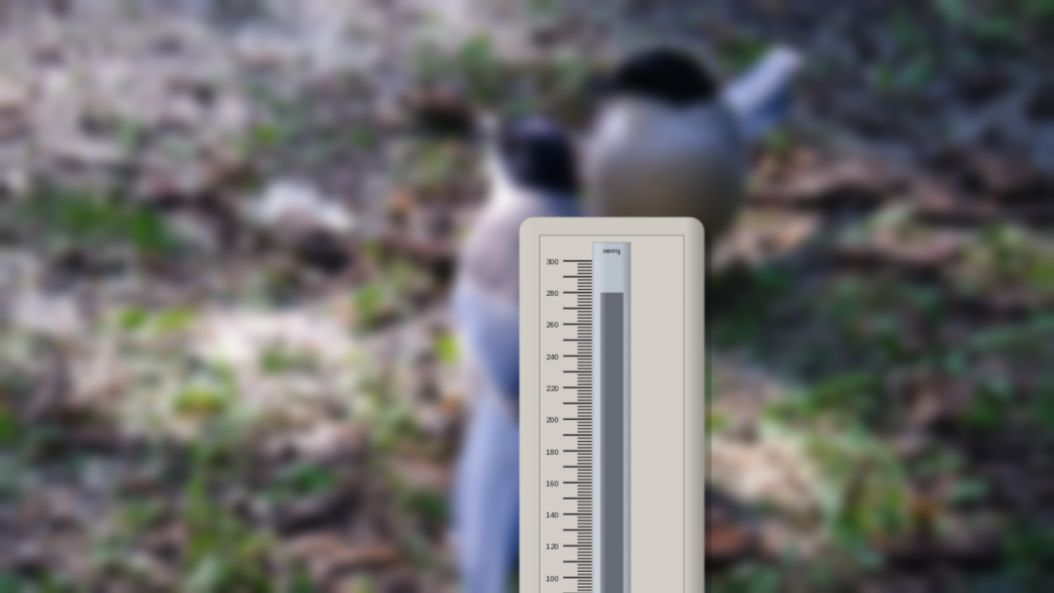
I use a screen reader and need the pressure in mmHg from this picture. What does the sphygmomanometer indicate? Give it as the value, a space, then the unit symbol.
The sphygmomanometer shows 280 mmHg
